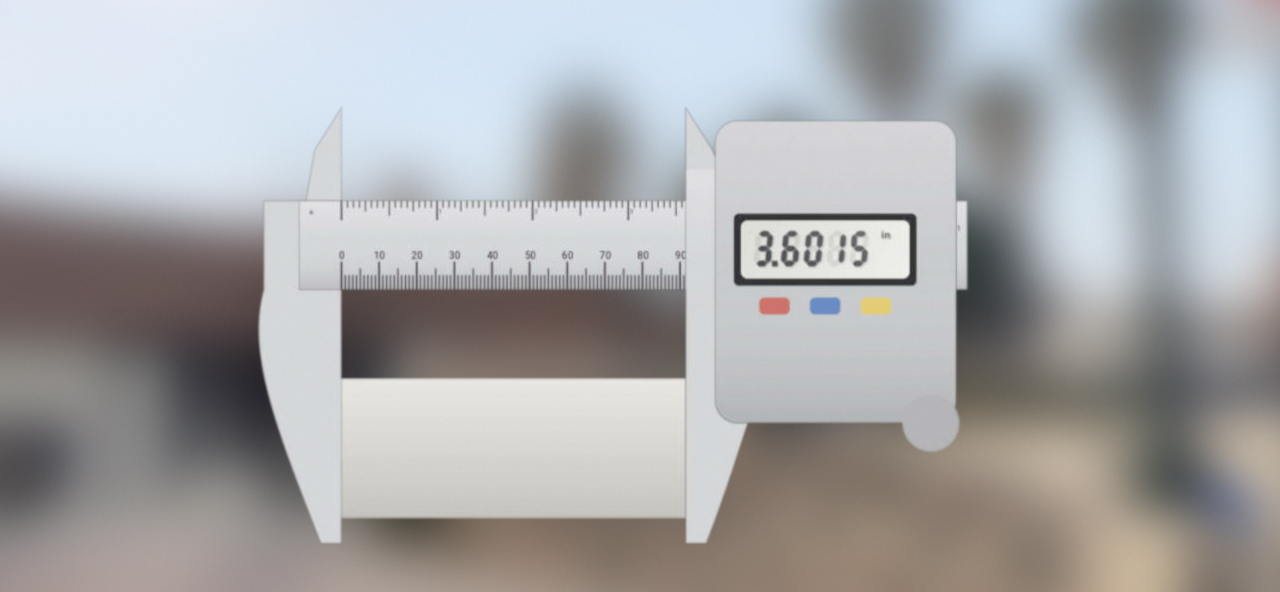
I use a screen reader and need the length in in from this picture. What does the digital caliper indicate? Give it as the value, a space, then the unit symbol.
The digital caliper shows 3.6015 in
